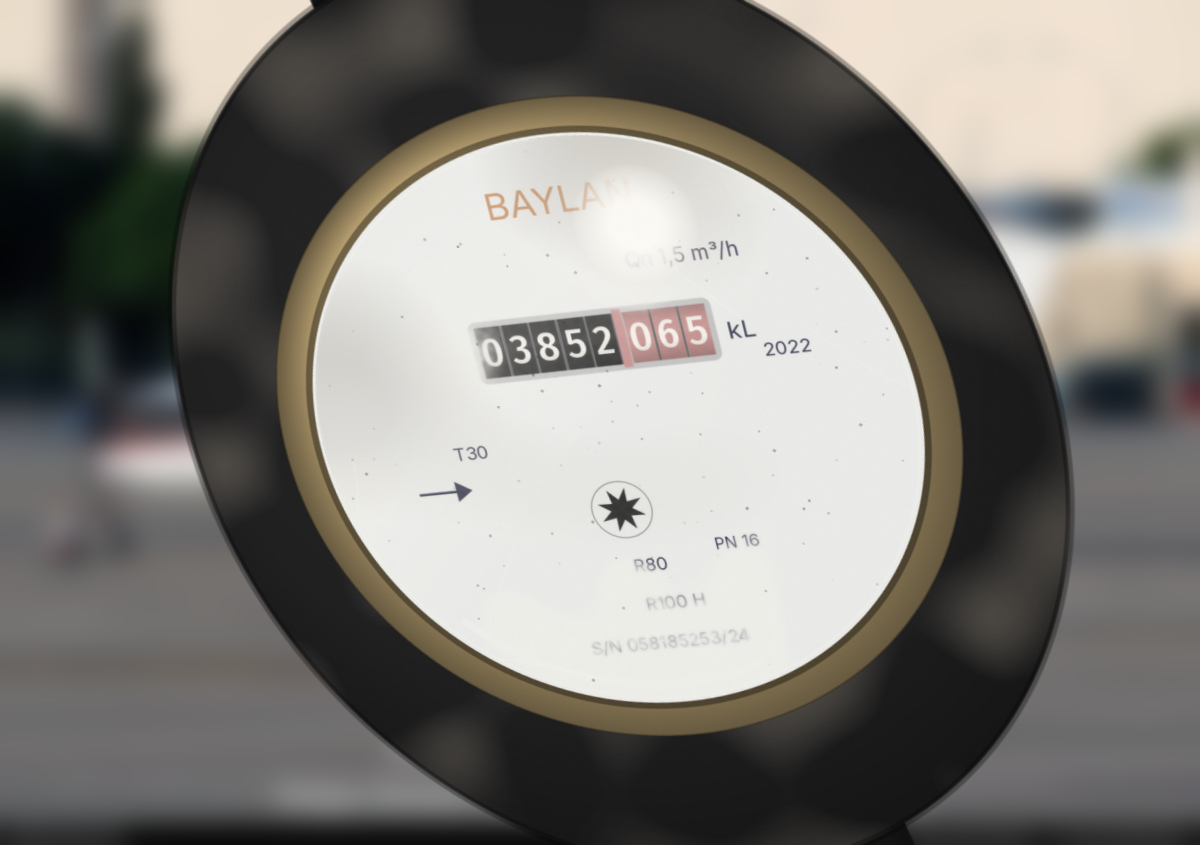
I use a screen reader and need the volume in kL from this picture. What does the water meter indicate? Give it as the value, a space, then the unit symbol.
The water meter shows 3852.065 kL
